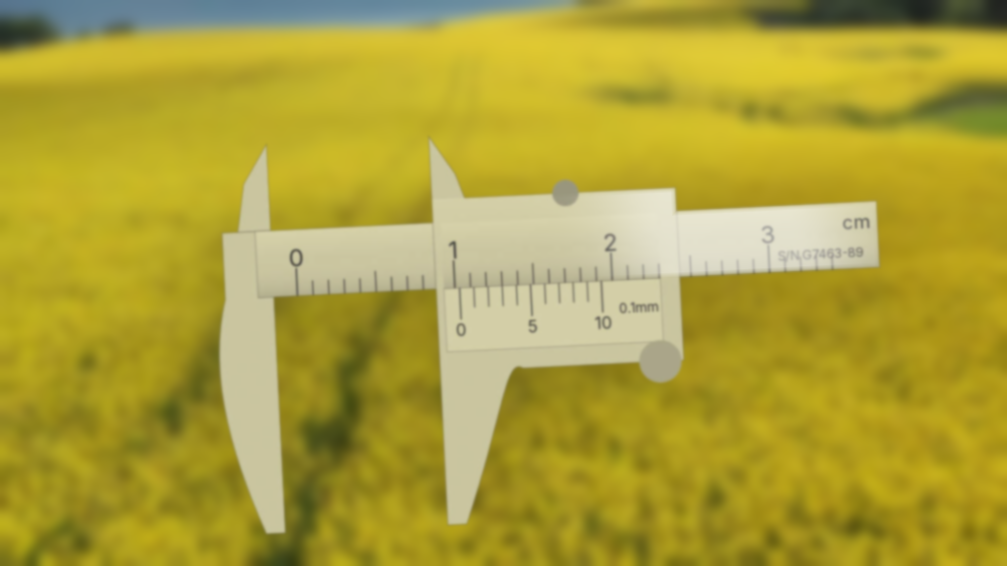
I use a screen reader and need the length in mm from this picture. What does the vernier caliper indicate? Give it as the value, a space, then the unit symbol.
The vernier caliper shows 10.3 mm
